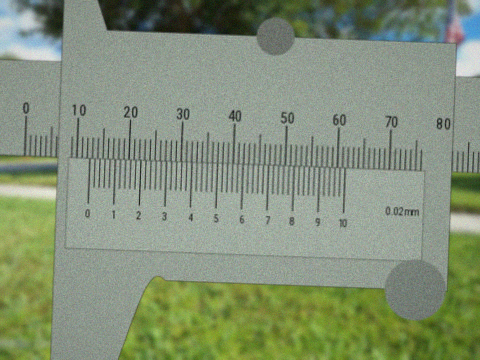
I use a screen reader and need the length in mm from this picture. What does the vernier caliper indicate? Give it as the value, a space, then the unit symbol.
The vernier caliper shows 12.5 mm
